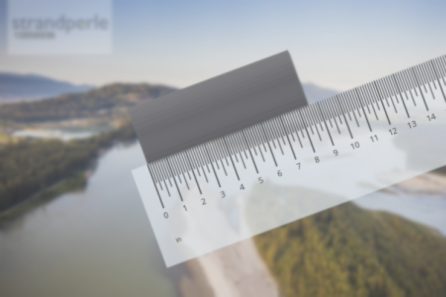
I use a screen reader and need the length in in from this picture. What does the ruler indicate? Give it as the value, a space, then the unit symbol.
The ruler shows 8.5 in
